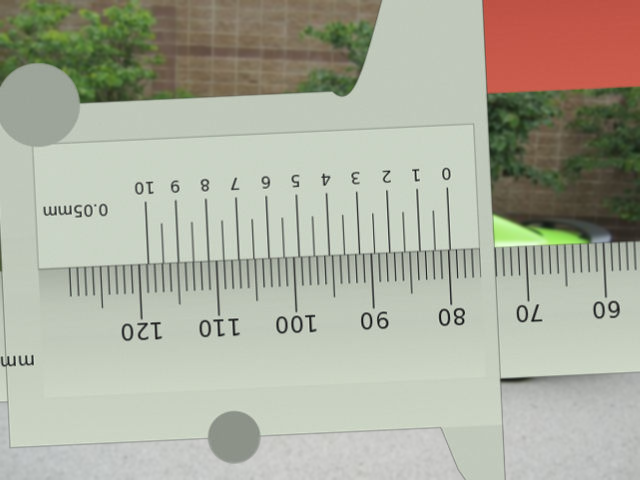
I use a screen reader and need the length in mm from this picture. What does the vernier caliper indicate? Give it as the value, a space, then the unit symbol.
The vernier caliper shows 79.8 mm
